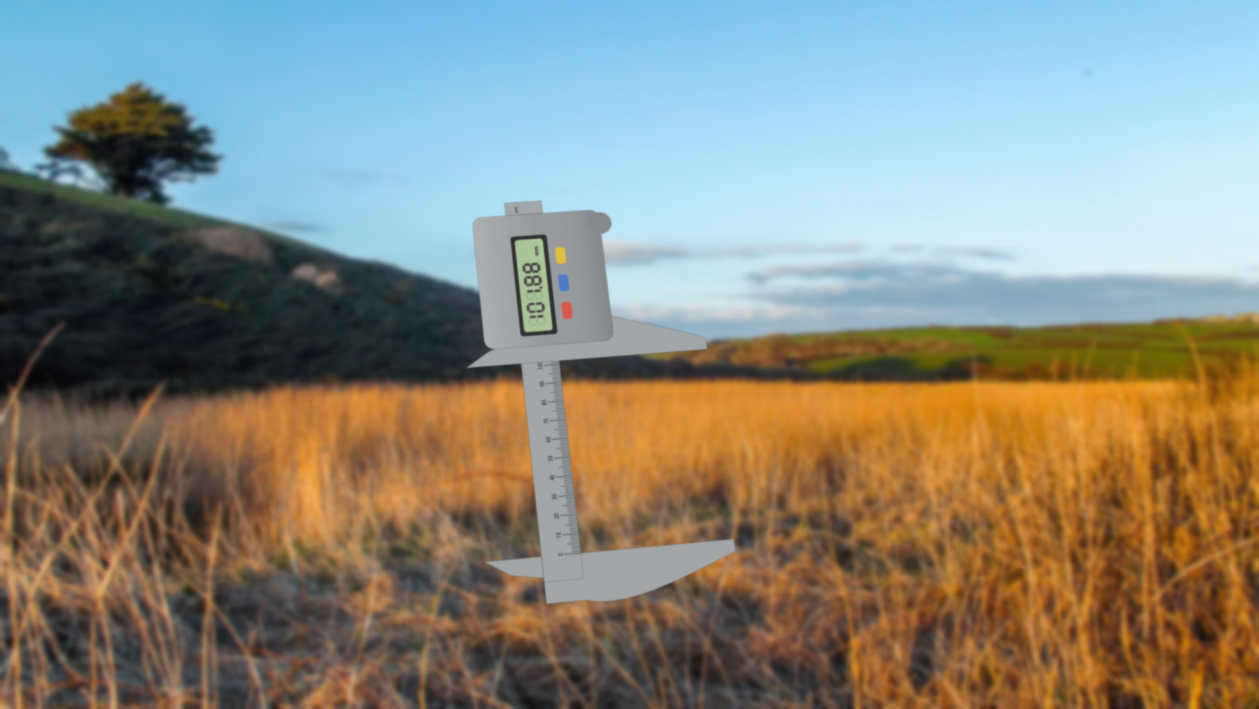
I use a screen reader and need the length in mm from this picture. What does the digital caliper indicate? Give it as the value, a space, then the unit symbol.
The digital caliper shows 101.88 mm
